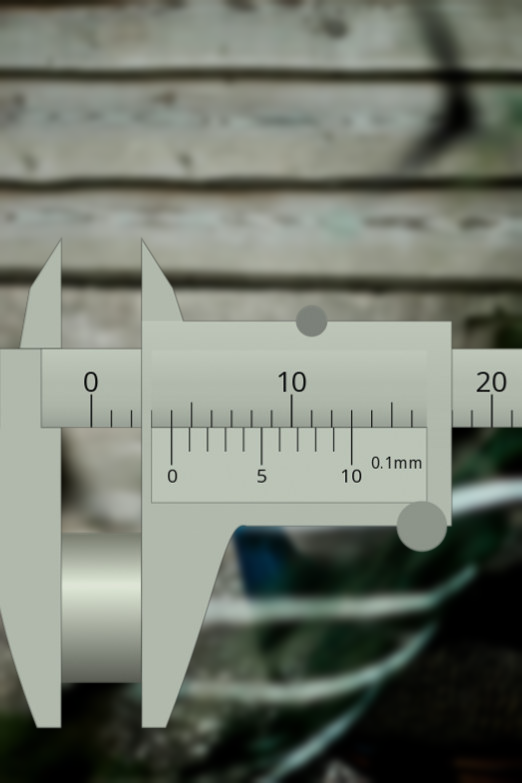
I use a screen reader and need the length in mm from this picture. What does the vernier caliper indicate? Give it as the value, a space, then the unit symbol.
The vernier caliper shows 4.0 mm
